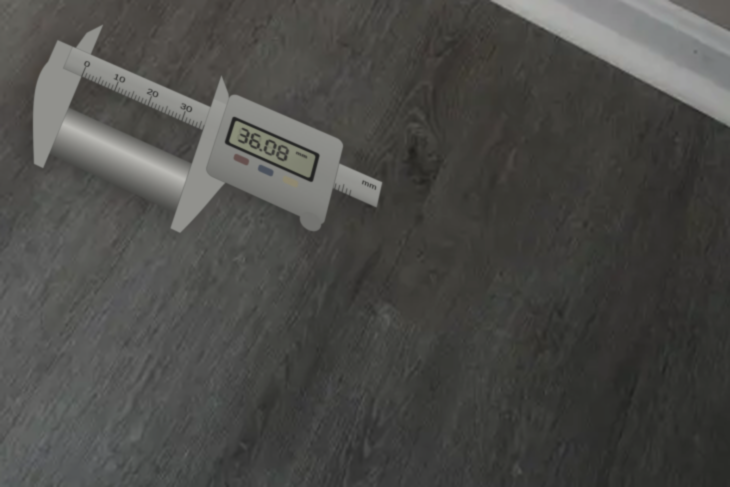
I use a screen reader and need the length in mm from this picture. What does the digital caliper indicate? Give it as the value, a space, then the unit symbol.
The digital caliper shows 36.08 mm
